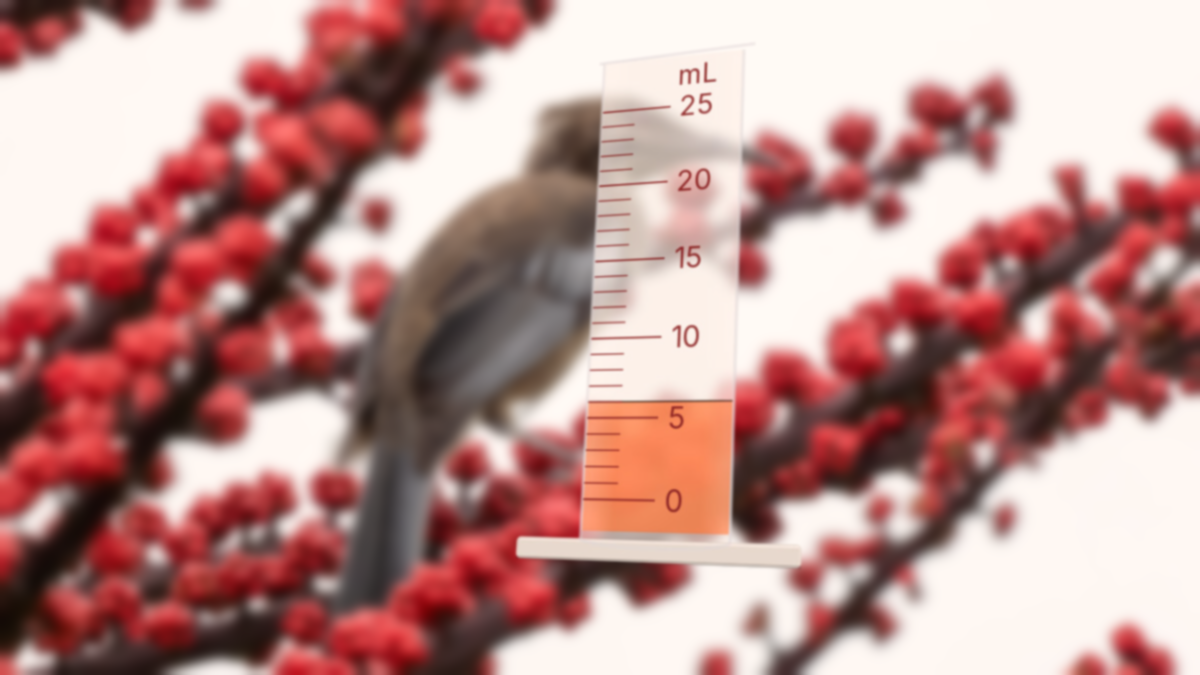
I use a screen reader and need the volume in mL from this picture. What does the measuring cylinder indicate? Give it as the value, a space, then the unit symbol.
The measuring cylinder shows 6 mL
